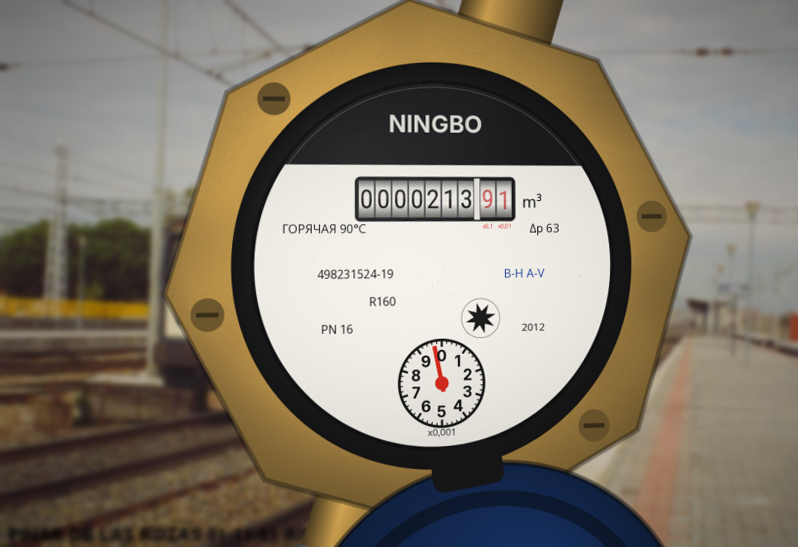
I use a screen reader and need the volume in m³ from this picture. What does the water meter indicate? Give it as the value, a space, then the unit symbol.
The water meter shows 213.909 m³
